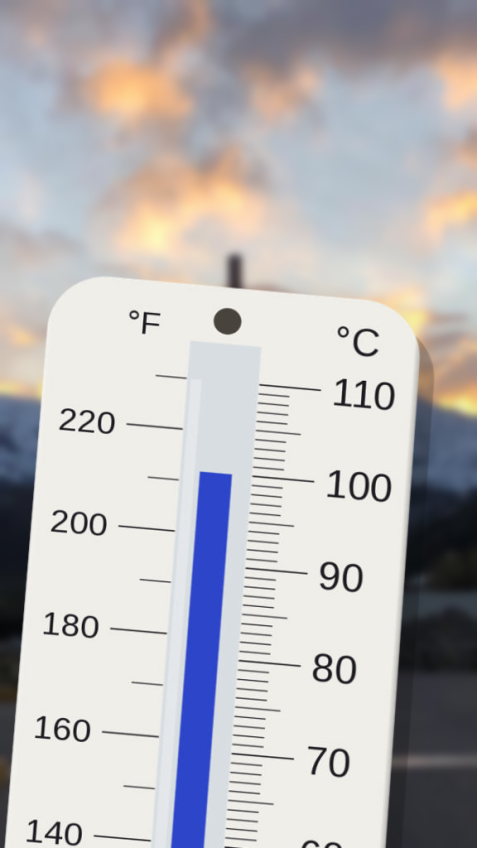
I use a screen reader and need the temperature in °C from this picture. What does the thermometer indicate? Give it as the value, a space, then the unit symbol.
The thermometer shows 100 °C
